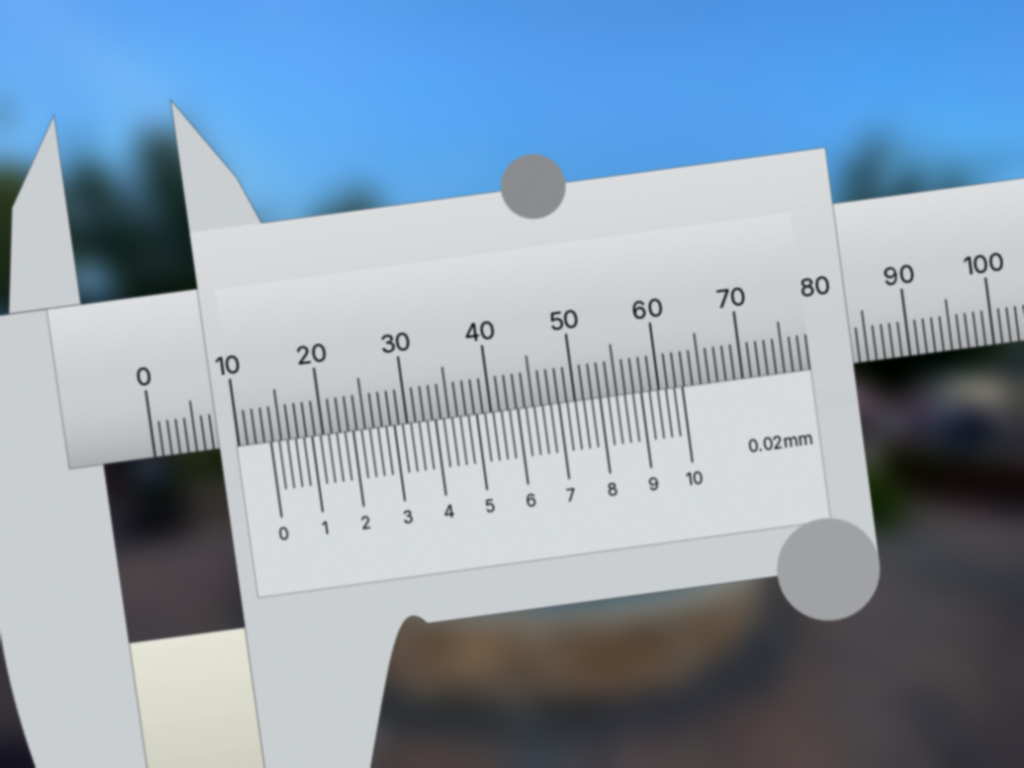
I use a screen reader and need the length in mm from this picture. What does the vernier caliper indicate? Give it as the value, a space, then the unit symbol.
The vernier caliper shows 13.8 mm
